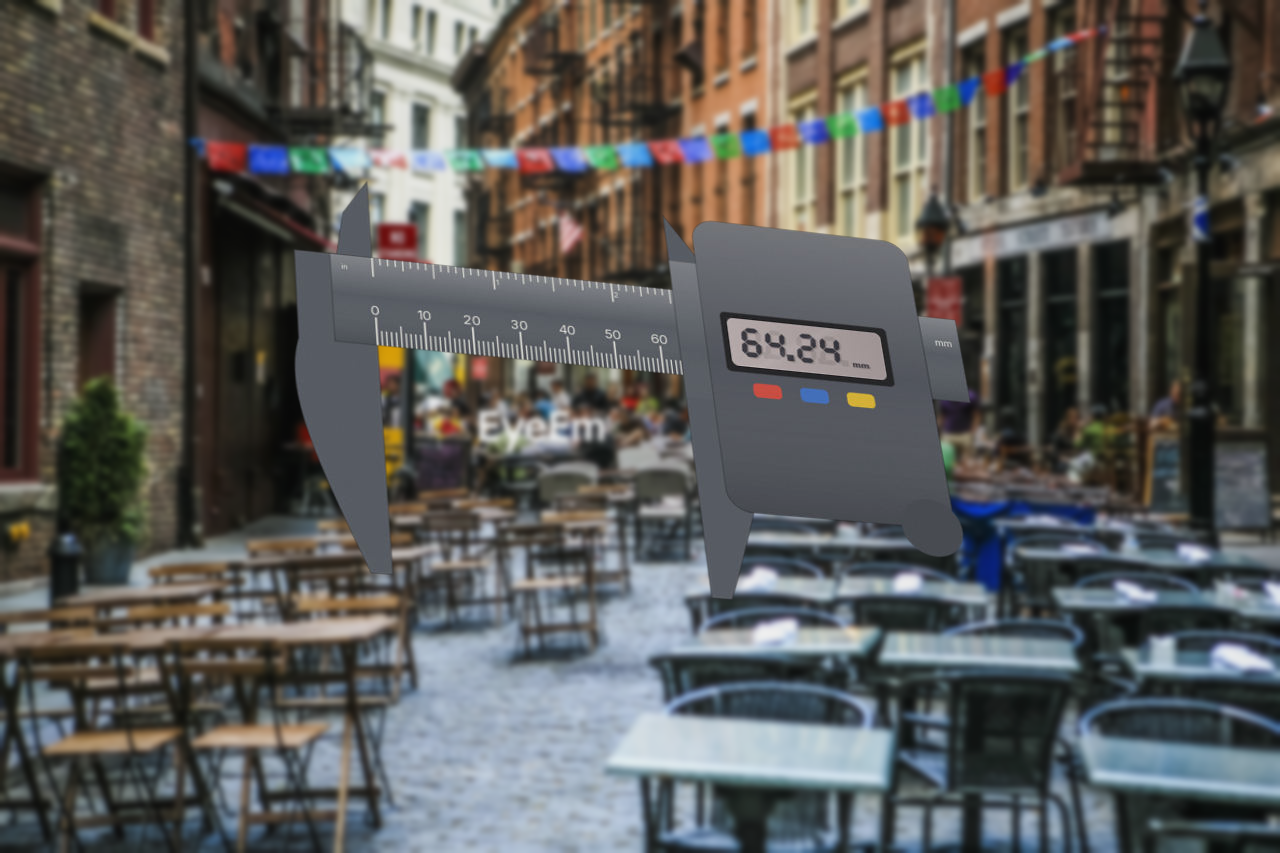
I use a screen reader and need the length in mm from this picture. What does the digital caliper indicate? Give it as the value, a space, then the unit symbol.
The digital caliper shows 64.24 mm
